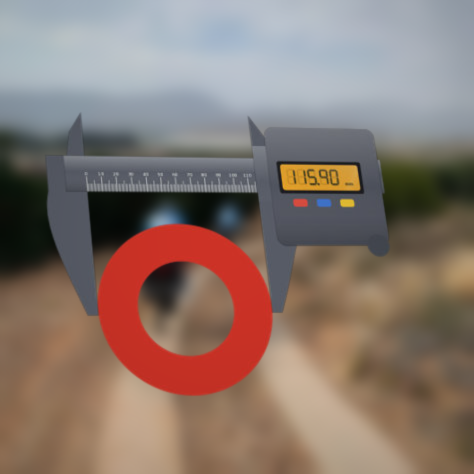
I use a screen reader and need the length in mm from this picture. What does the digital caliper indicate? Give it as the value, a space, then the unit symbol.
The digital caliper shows 115.90 mm
